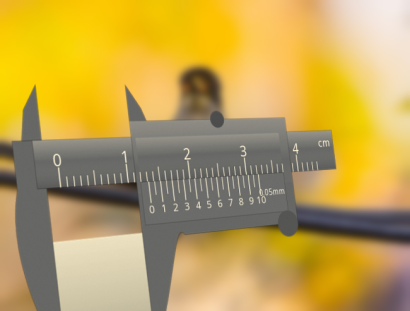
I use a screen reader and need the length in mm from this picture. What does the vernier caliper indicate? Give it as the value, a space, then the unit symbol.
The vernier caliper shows 13.2 mm
